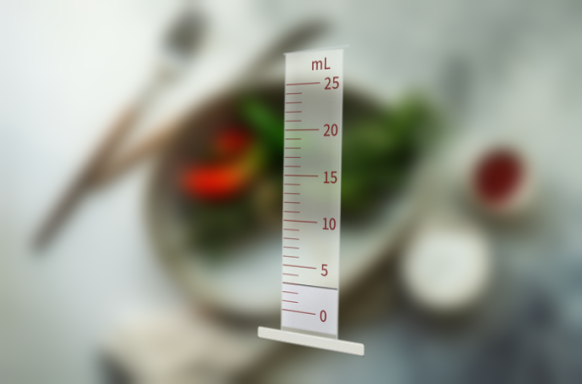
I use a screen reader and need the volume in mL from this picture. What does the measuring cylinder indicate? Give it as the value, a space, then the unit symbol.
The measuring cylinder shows 3 mL
